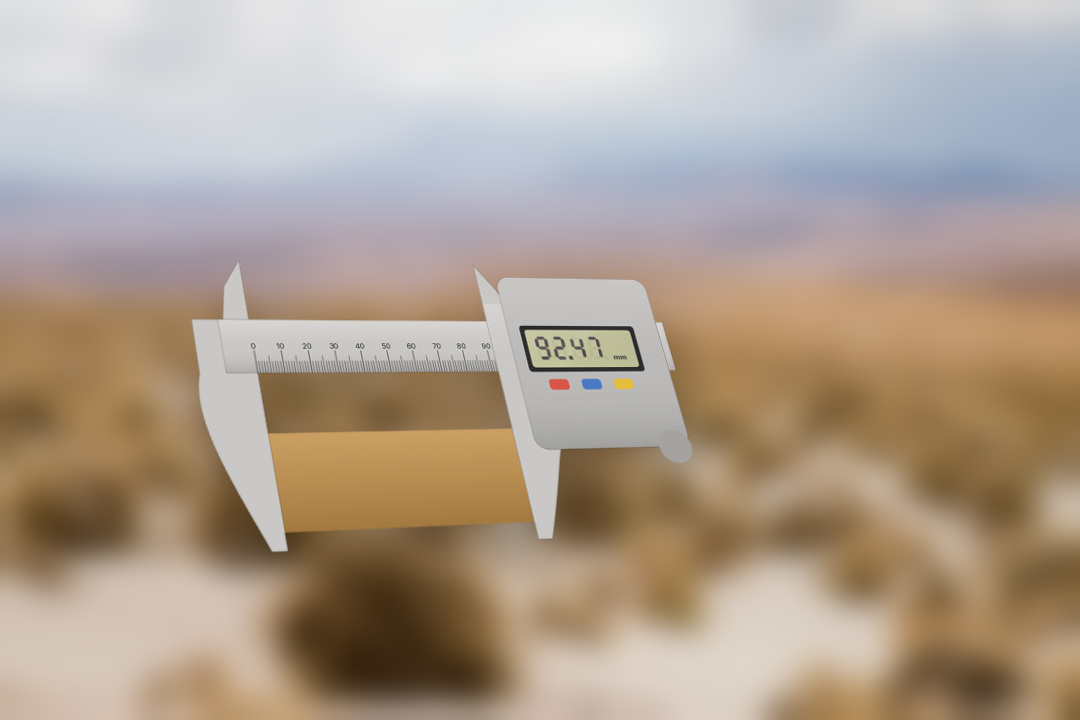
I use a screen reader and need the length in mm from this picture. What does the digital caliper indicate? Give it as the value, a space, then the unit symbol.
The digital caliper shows 92.47 mm
